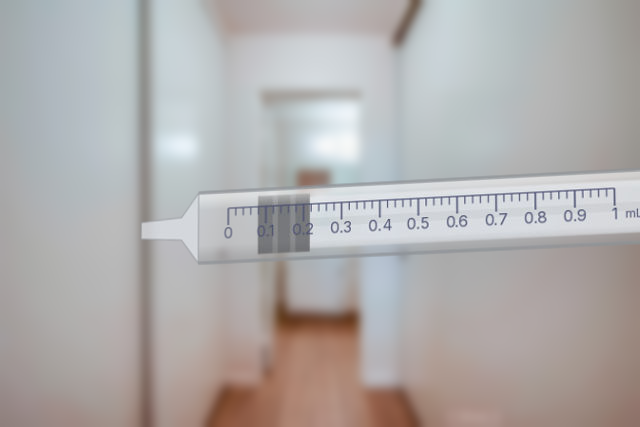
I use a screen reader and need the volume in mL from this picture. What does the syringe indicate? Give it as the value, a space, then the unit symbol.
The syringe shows 0.08 mL
